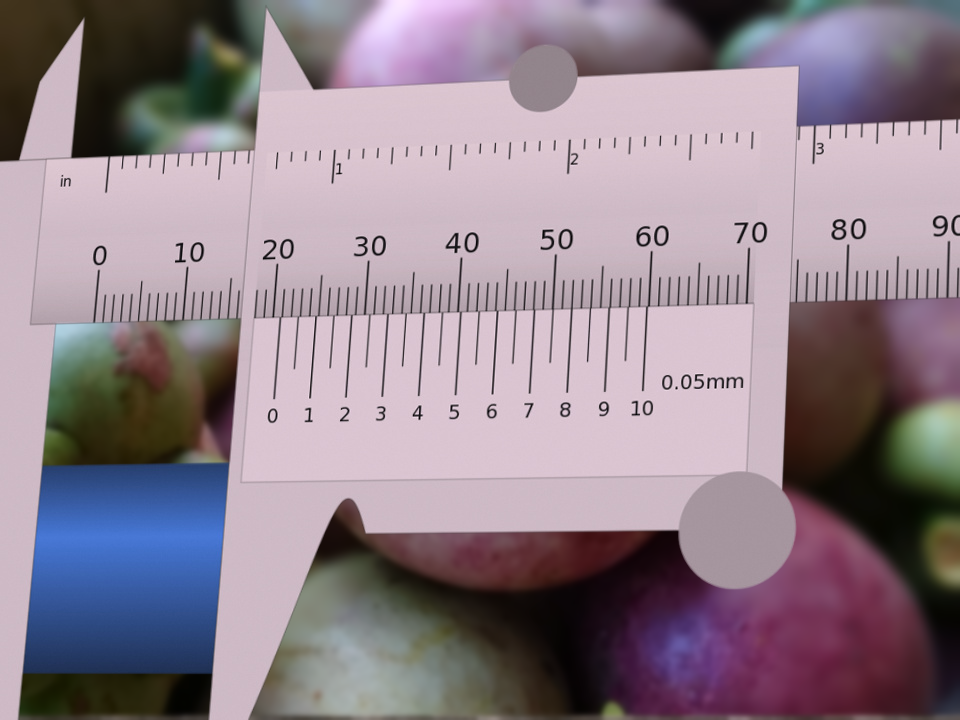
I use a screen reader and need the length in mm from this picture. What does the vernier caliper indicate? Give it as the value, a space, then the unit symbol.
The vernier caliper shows 20.8 mm
